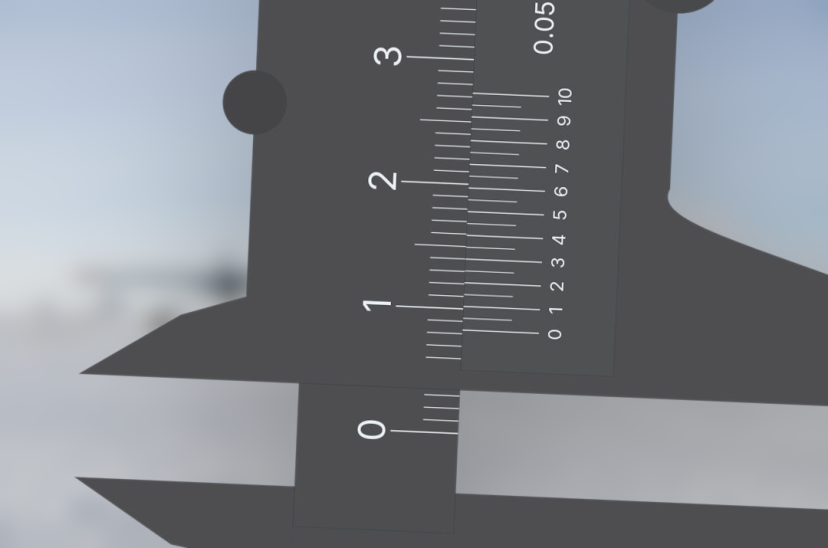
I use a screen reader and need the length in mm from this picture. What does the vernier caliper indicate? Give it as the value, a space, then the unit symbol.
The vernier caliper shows 8.3 mm
